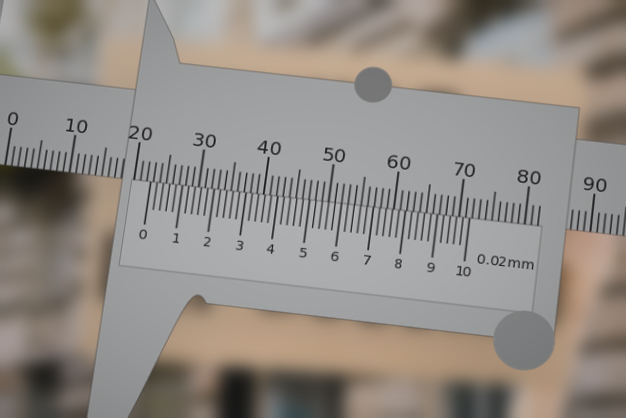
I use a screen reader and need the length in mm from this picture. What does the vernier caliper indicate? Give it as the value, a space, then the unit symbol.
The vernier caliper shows 22.6 mm
